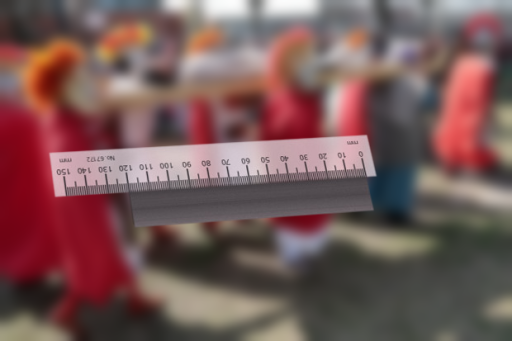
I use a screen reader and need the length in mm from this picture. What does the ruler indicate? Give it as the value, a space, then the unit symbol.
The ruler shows 120 mm
